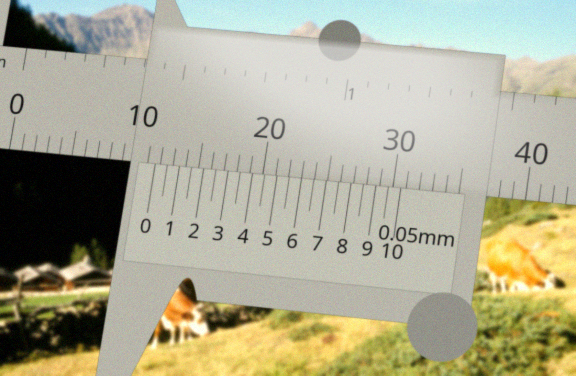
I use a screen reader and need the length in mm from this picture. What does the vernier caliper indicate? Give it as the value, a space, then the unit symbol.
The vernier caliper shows 11.6 mm
